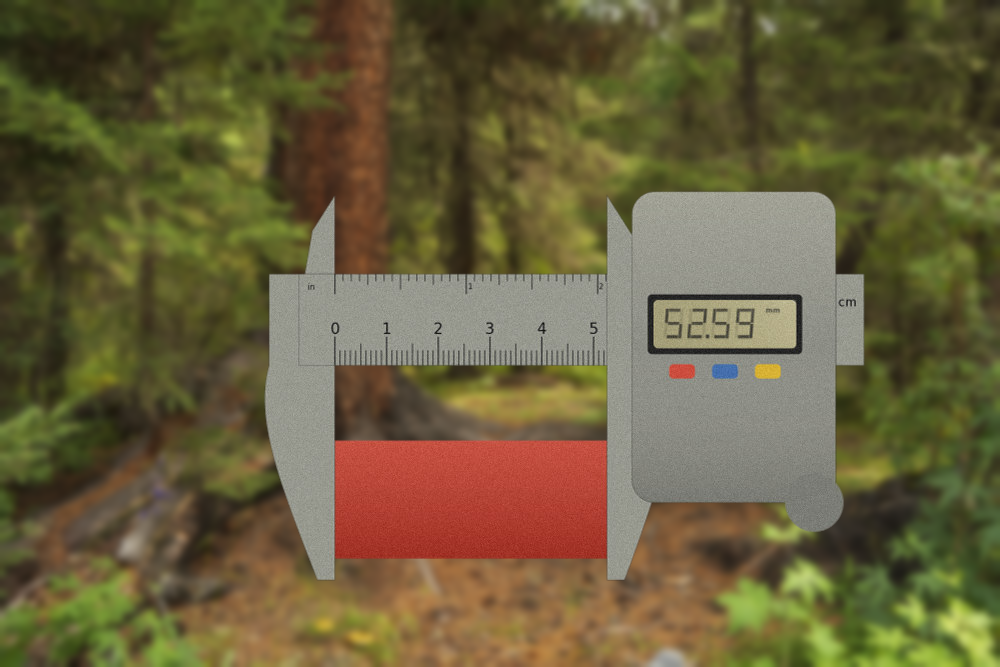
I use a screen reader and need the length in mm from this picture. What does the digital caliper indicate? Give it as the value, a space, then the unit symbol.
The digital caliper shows 52.59 mm
